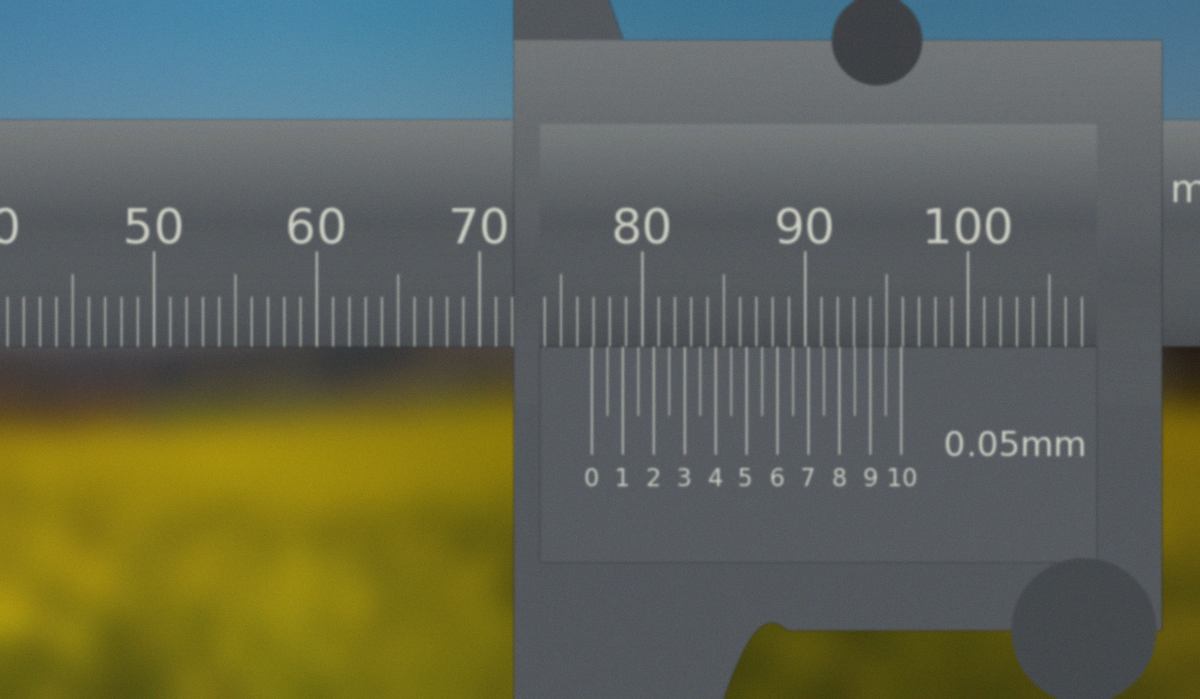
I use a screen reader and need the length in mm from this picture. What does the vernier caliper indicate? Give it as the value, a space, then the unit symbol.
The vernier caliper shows 76.9 mm
